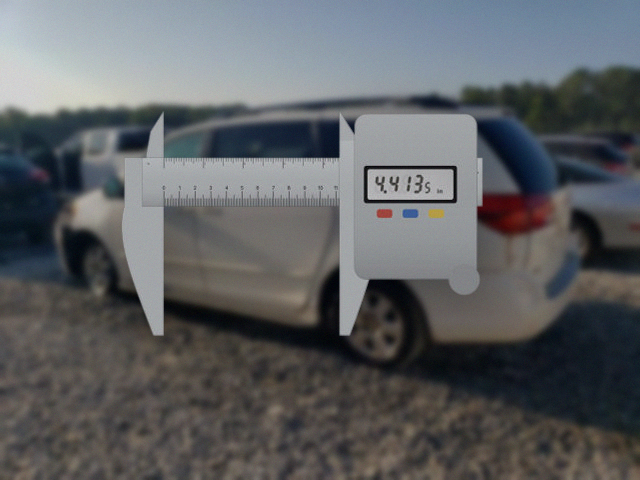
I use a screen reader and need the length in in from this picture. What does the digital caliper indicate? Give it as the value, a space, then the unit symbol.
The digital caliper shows 4.4135 in
